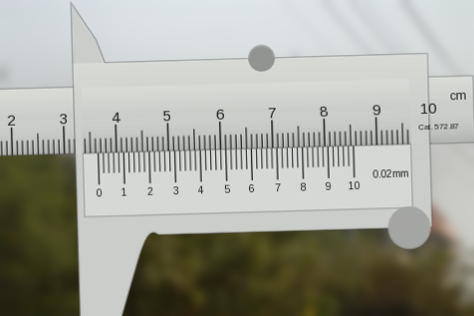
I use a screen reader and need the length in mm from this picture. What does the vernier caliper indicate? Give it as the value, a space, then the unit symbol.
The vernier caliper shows 36.5 mm
